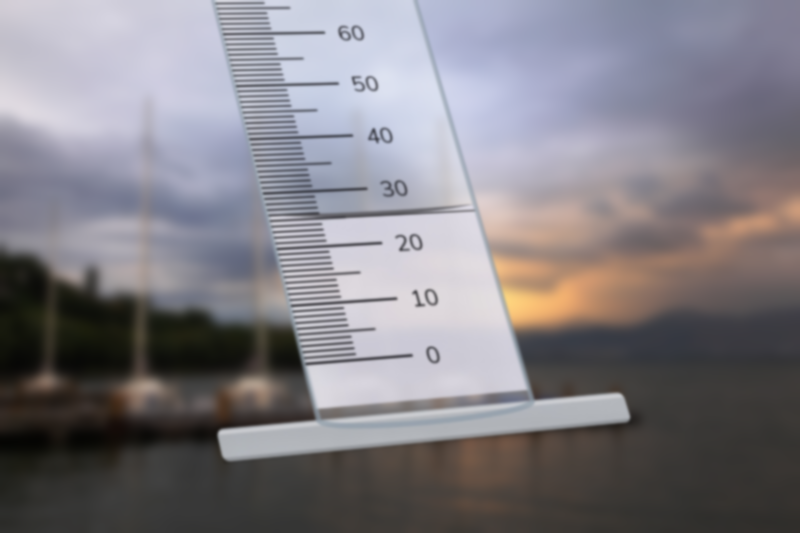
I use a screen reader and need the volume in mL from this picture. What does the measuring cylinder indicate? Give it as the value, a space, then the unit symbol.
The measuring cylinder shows 25 mL
